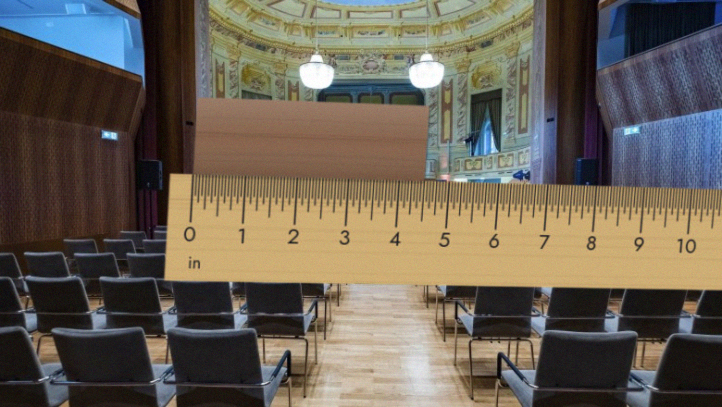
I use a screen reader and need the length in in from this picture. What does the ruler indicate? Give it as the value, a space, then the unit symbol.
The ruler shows 4.5 in
